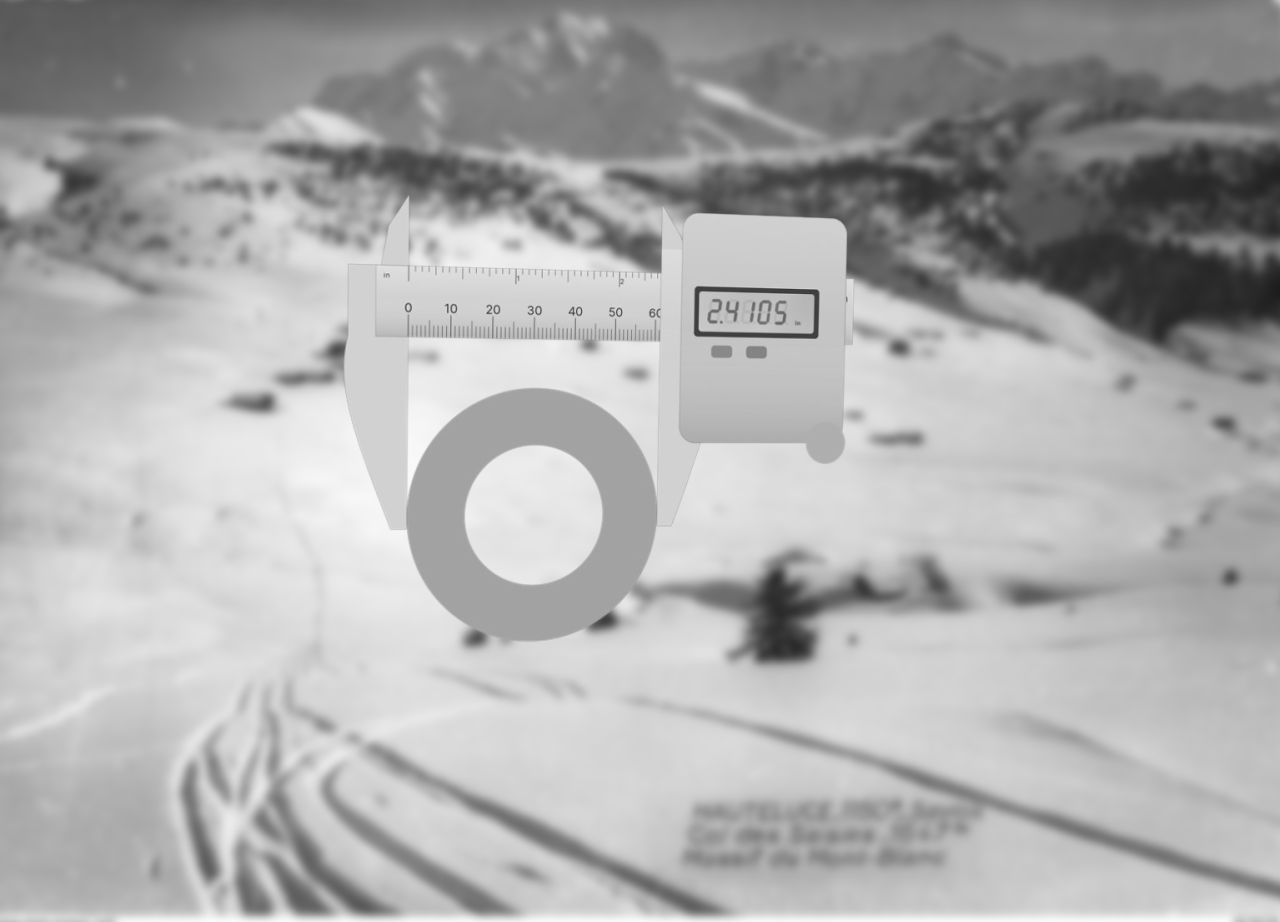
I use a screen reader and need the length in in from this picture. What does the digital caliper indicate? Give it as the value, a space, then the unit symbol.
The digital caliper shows 2.4105 in
